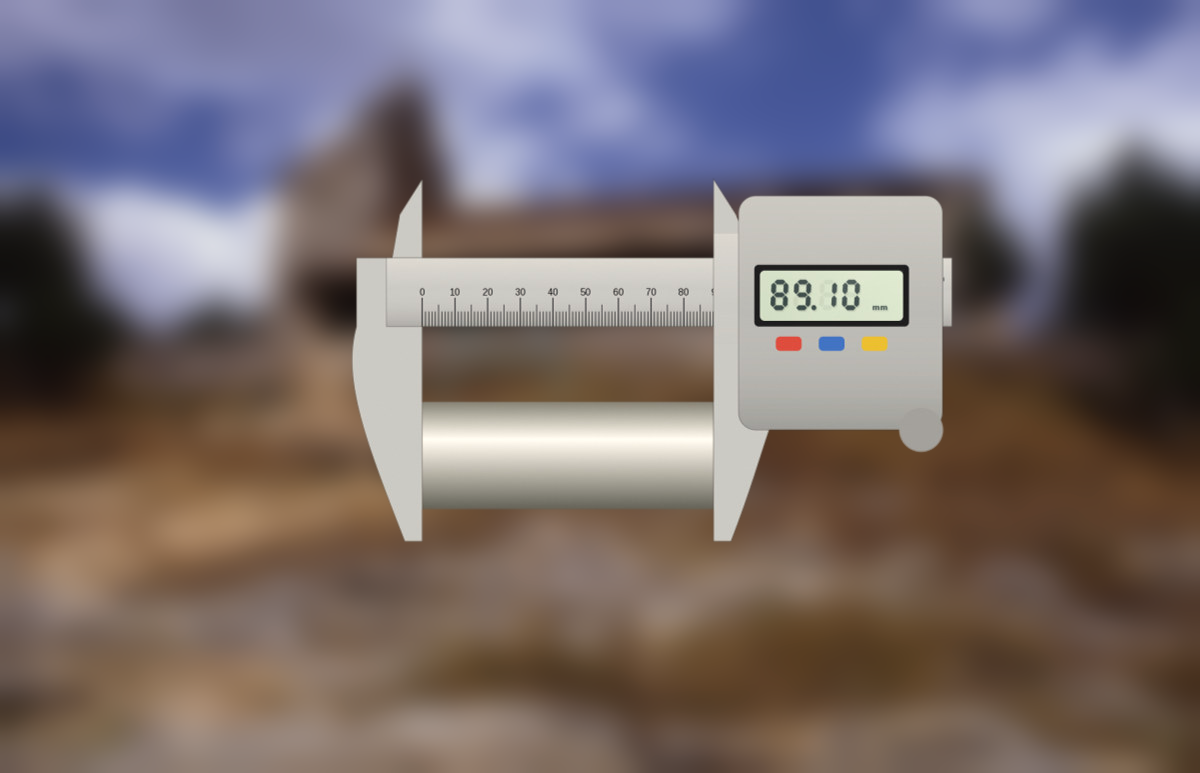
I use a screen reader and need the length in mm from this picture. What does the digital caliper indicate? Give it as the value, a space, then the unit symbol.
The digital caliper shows 89.10 mm
